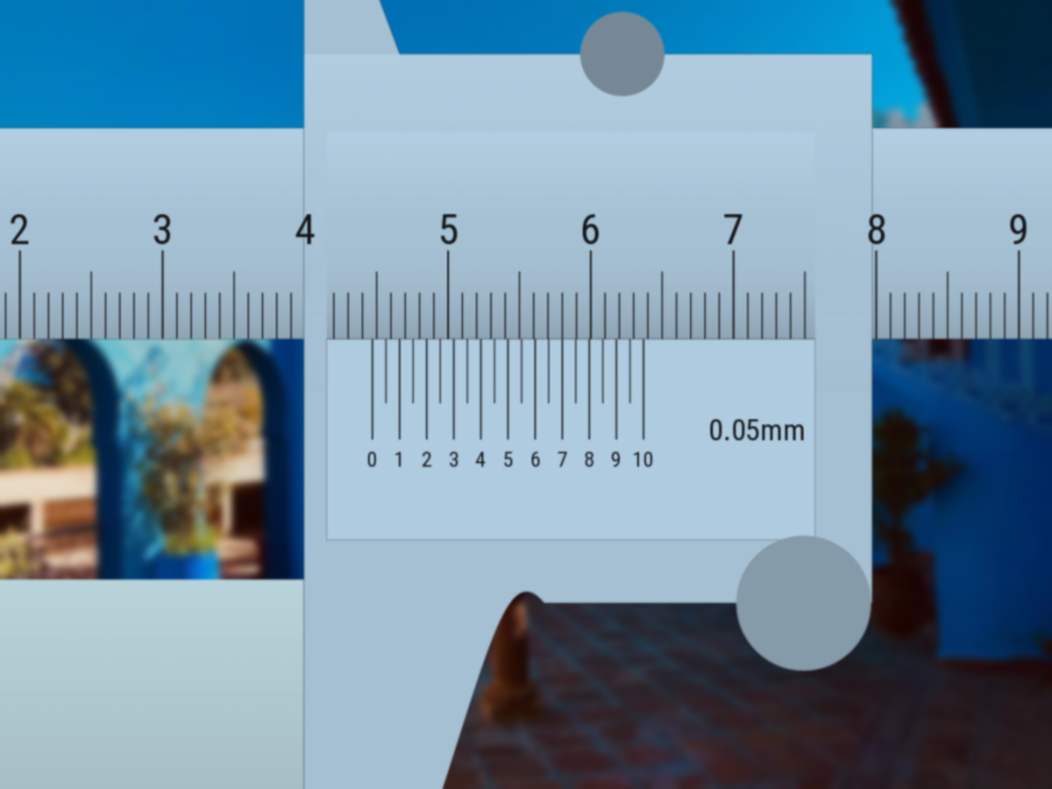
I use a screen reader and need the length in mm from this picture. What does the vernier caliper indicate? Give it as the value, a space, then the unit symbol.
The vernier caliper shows 44.7 mm
